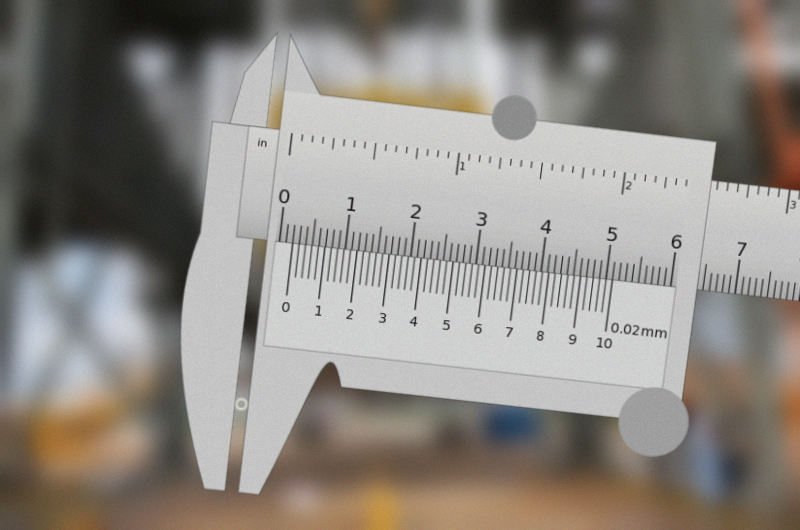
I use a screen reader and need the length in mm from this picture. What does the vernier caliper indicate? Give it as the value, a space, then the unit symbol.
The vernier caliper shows 2.0 mm
